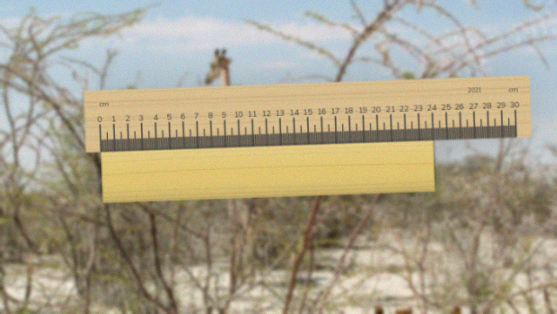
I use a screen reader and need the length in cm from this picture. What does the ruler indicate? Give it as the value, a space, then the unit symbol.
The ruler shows 24 cm
